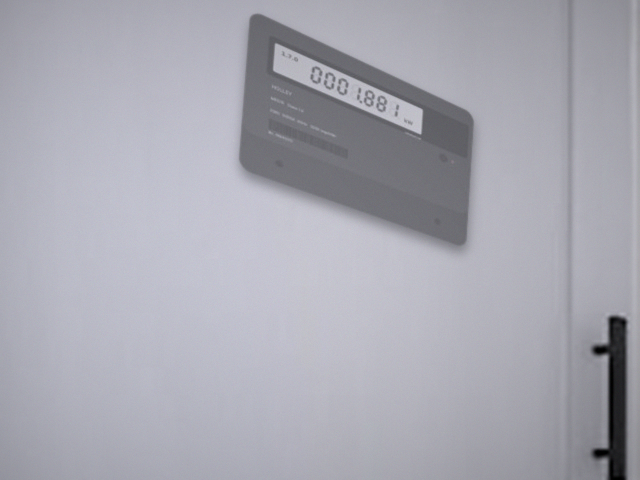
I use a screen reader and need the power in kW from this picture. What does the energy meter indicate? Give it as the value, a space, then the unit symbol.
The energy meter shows 1.881 kW
